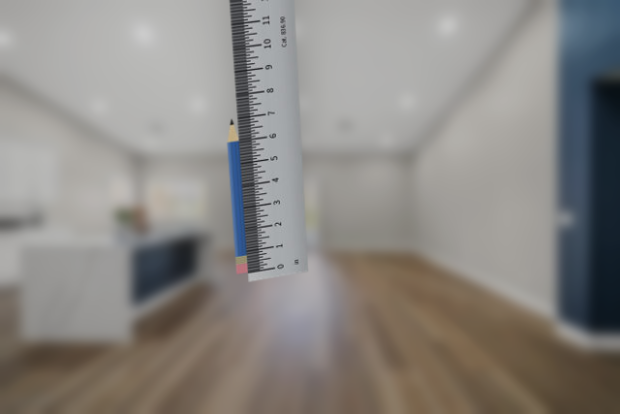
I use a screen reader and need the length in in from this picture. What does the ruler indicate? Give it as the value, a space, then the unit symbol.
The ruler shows 7 in
